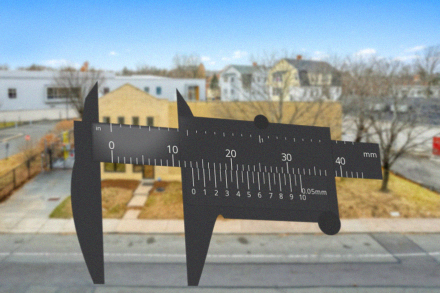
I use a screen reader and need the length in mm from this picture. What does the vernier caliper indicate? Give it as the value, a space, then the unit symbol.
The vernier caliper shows 13.2 mm
